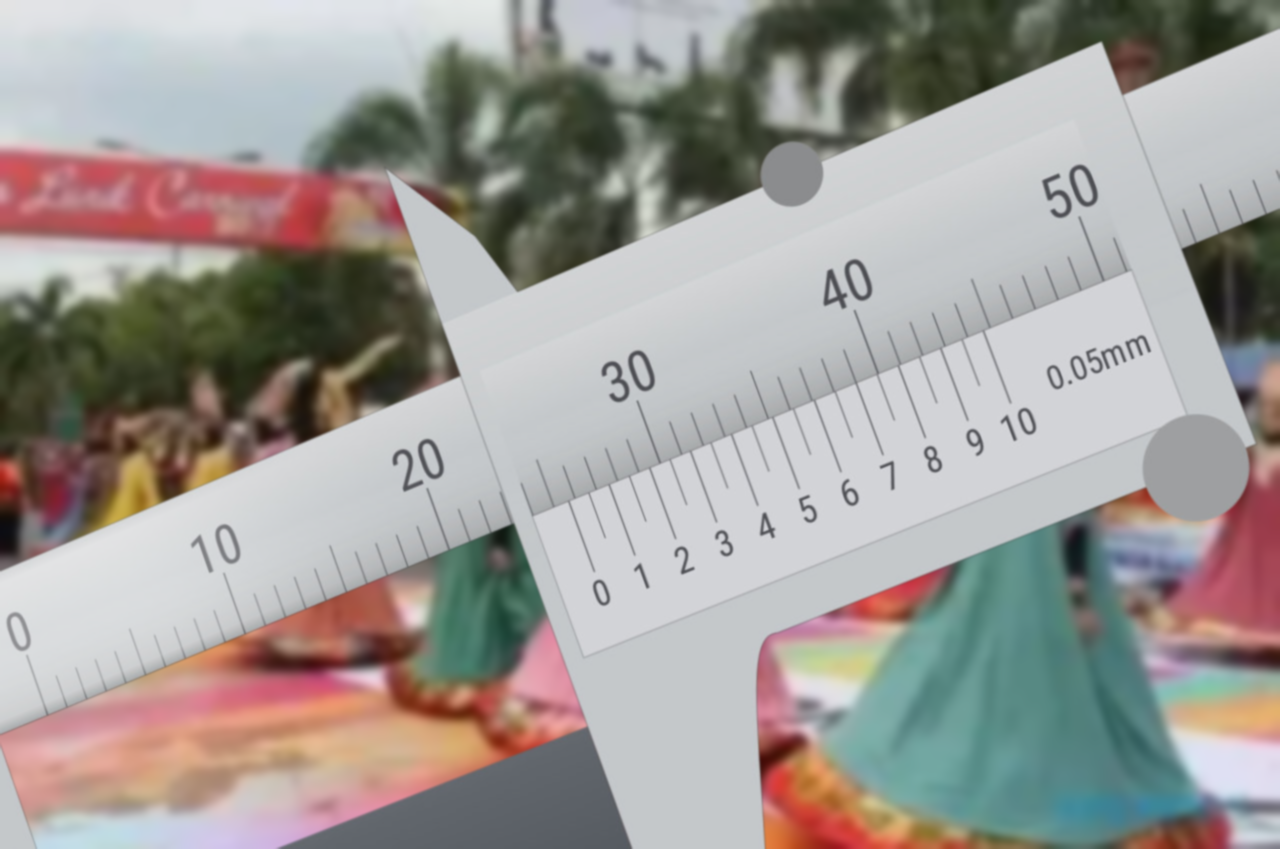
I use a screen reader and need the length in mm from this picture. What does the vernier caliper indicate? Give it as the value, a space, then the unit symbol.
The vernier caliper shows 25.7 mm
